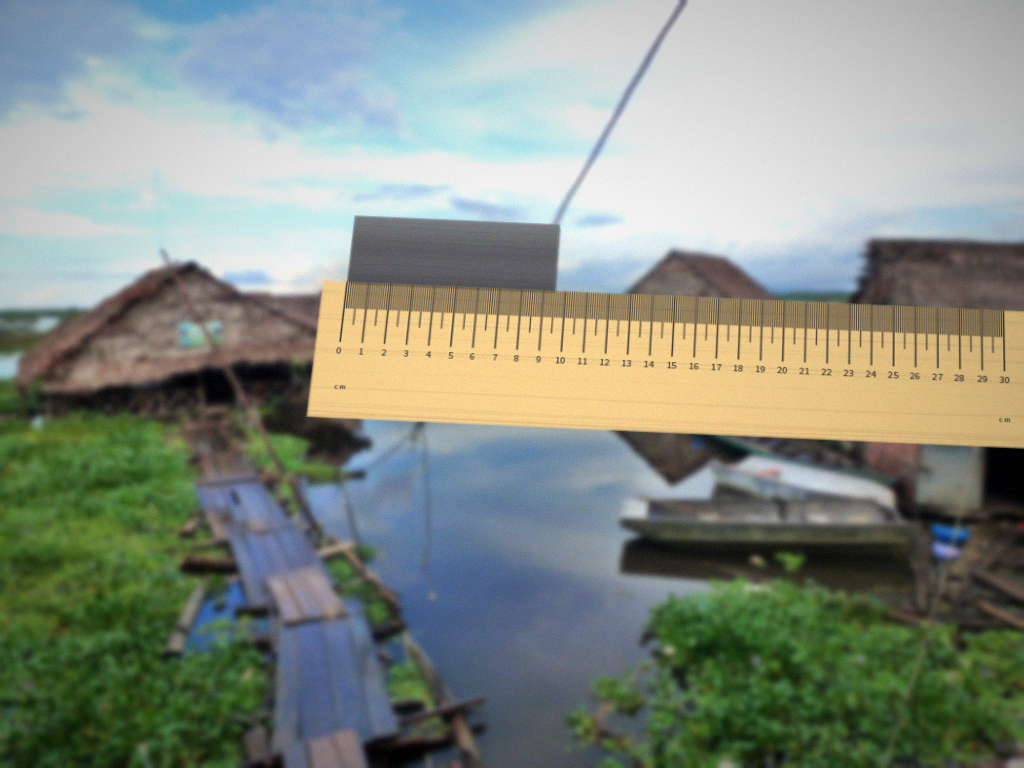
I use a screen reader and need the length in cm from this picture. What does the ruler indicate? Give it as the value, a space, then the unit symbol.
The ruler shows 9.5 cm
